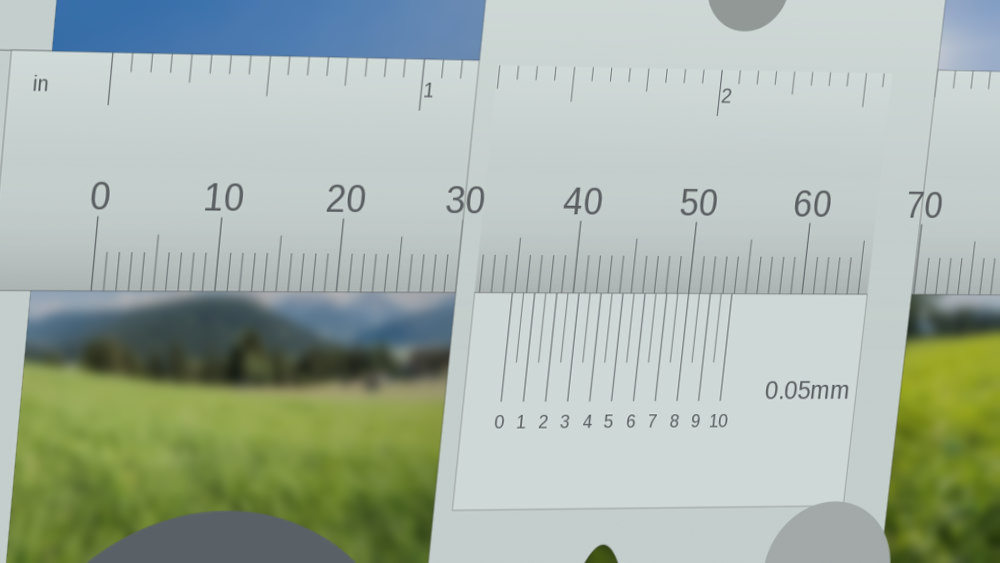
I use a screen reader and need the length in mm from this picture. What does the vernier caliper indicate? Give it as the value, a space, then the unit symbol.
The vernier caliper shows 34.8 mm
